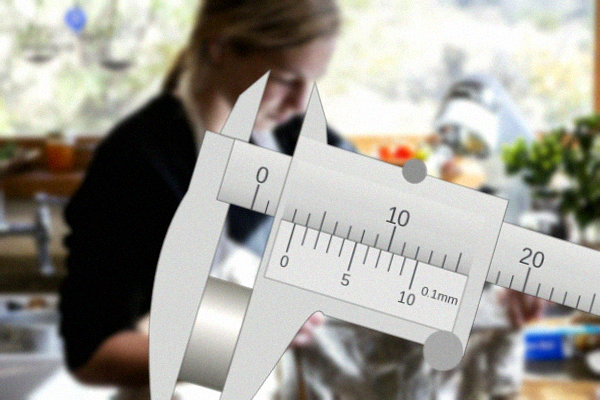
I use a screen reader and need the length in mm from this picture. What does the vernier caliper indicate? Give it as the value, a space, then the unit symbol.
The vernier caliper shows 3.2 mm
